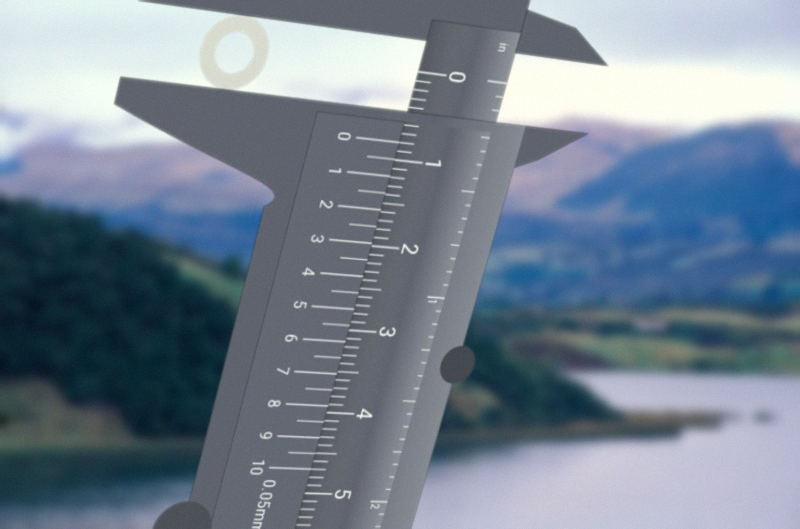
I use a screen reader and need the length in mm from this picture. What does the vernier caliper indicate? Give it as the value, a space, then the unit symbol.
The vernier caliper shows 8.0 mm
